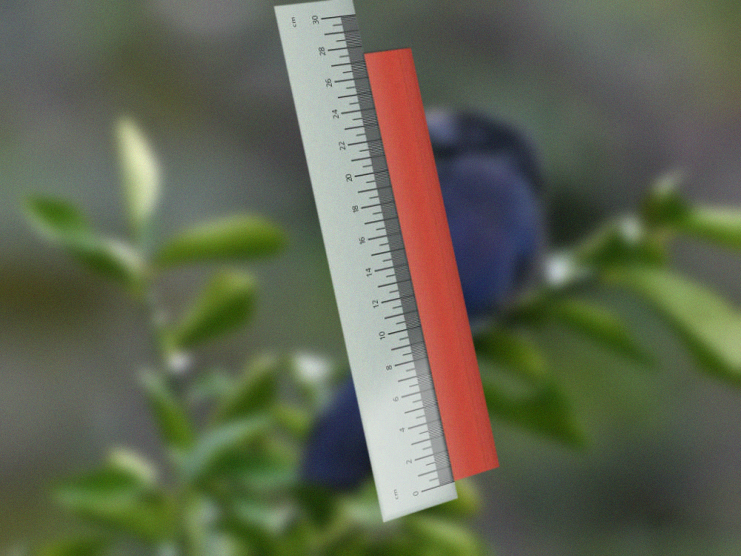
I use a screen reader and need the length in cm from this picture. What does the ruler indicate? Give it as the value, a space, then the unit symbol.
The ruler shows 27.5 cm
